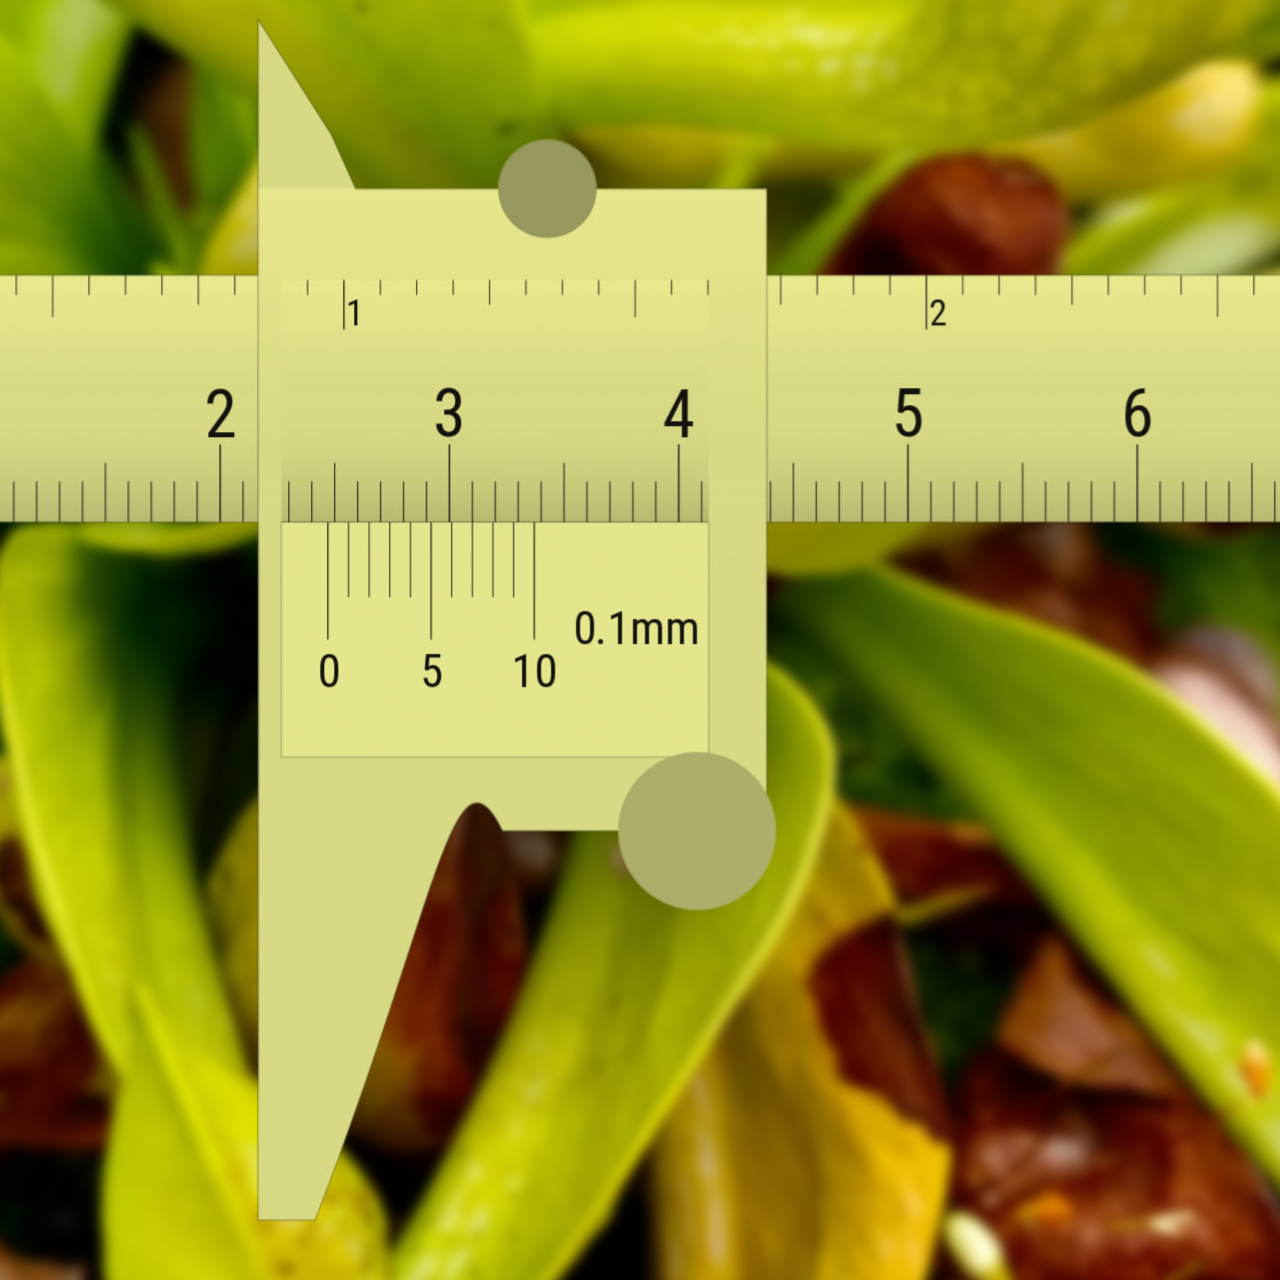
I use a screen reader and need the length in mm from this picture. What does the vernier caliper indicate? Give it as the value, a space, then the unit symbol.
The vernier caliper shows 24.7 mm
